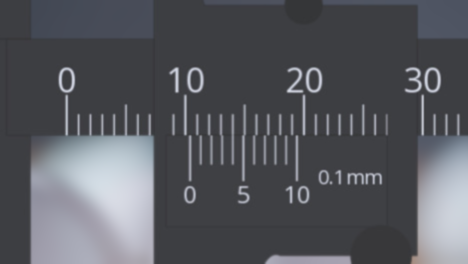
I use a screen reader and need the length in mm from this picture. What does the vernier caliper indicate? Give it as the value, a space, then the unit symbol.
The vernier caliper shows 10.4 mm
